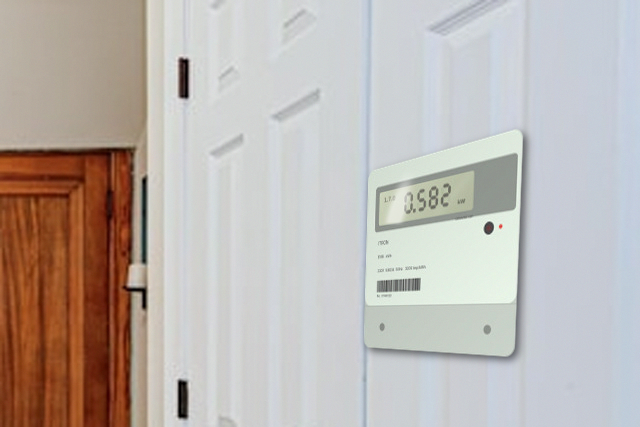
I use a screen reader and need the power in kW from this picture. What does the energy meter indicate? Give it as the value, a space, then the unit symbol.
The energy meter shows 0.582 kW
